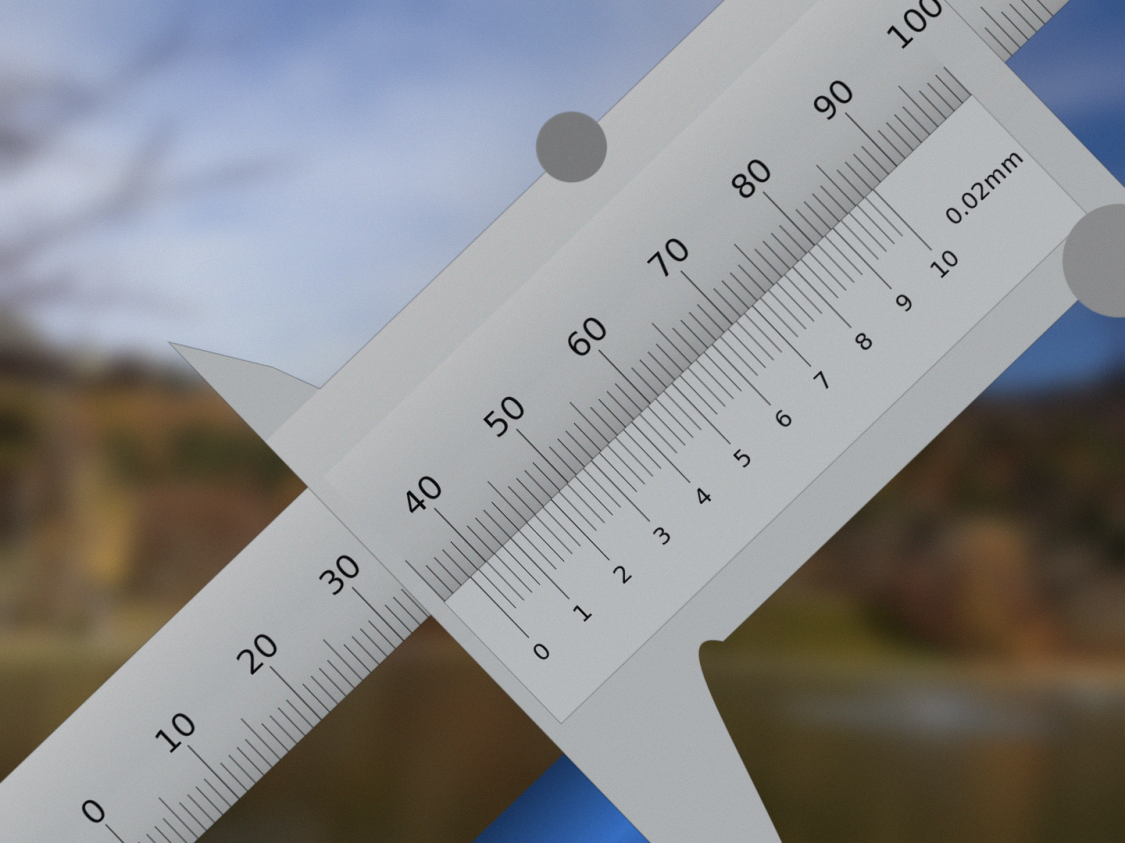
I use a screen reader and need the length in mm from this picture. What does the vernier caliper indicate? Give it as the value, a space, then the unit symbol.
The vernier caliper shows 38.1 mm
